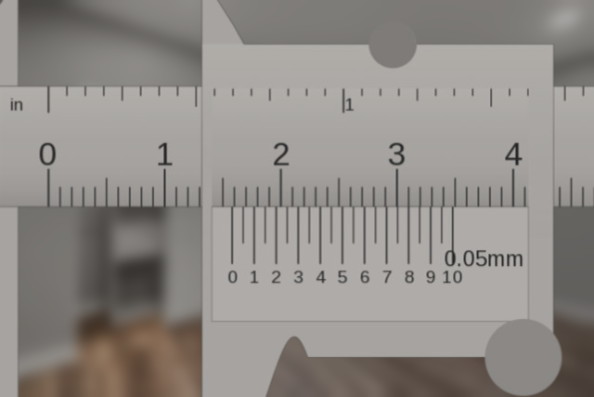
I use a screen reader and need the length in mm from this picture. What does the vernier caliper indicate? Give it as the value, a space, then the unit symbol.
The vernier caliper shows 15.8 mm
